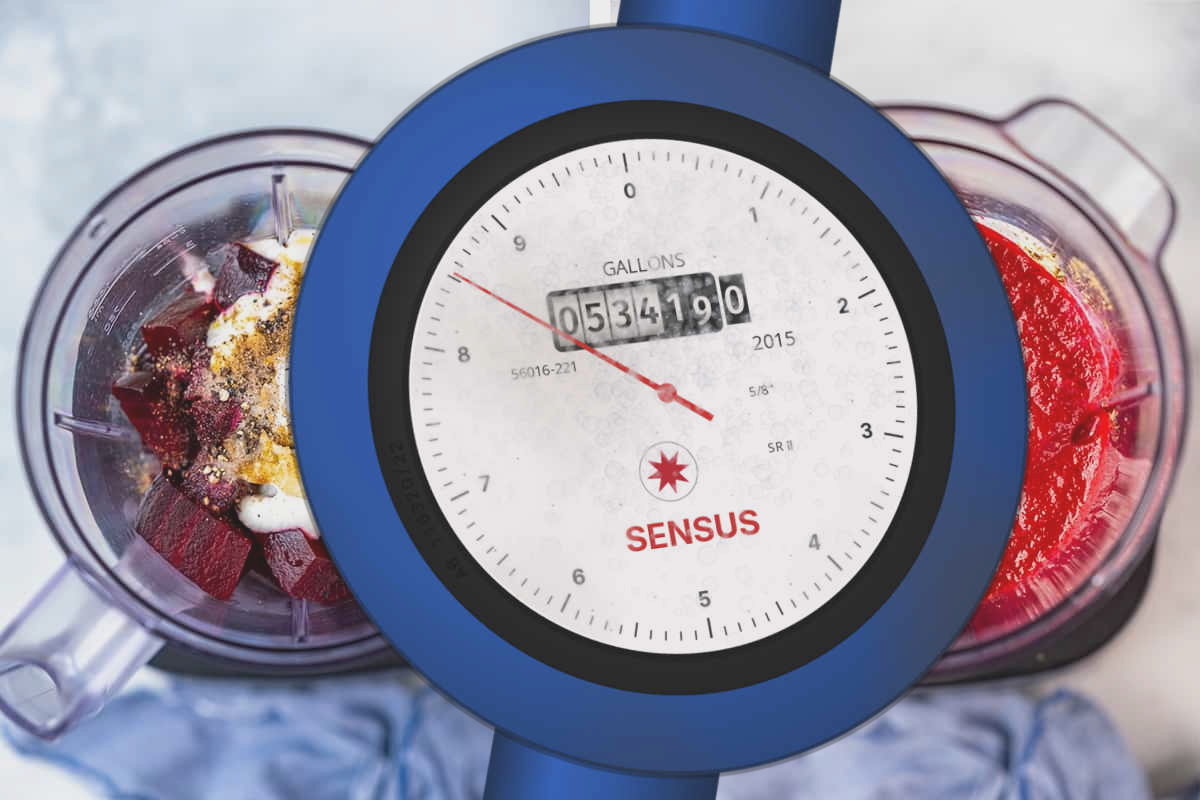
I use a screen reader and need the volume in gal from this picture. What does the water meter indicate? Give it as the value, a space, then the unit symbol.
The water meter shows 534188.5 gal
